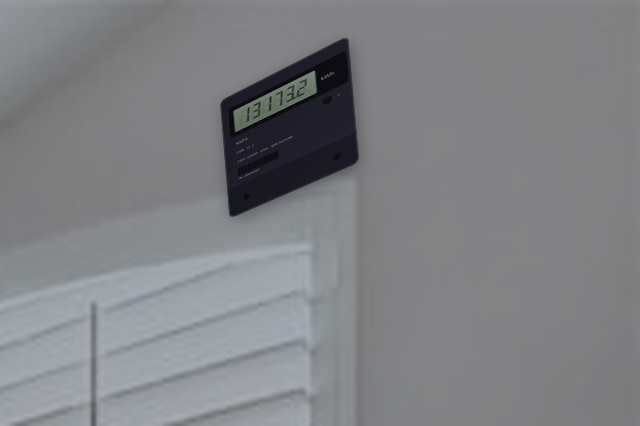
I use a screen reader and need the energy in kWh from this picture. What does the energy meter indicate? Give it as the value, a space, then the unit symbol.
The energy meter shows 13173.2 kWh
